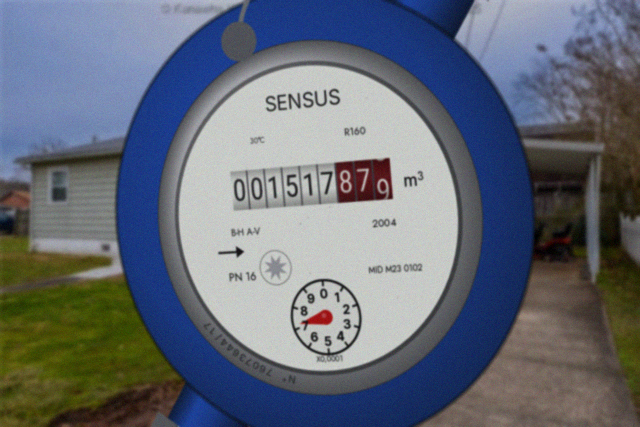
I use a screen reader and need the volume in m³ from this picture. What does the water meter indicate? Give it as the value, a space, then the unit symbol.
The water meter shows 1517.8787 m³
